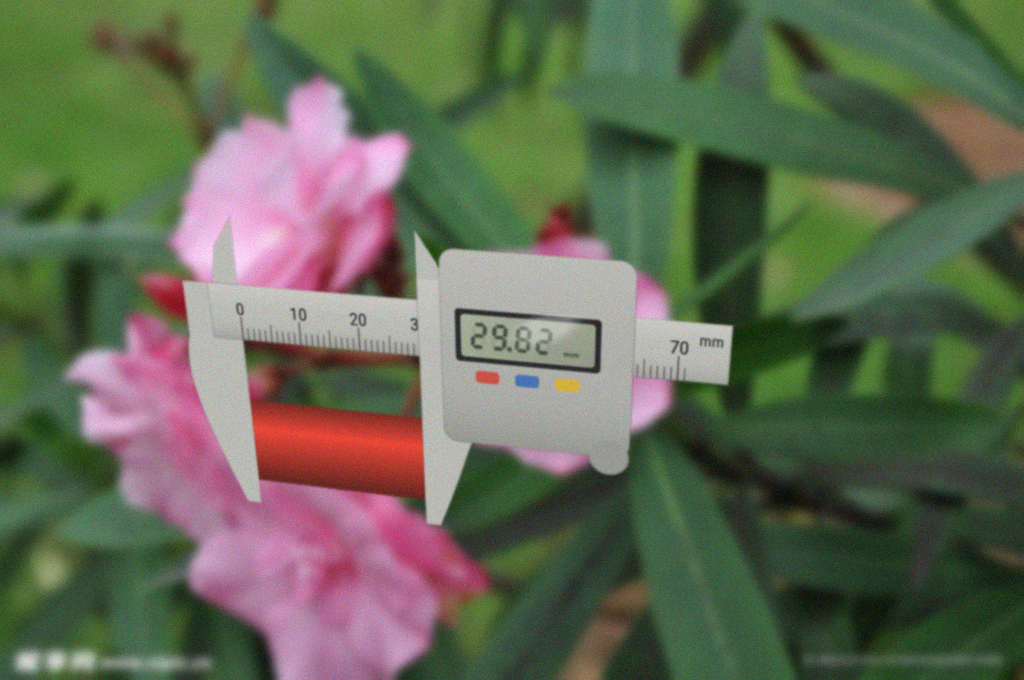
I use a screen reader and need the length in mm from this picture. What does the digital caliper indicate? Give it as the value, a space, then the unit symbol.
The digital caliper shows 29.82 mm
